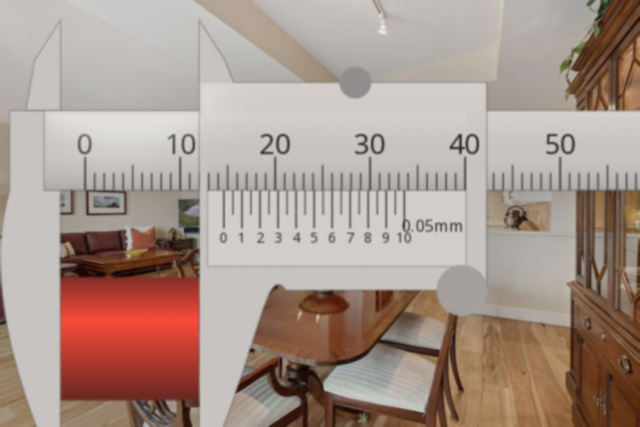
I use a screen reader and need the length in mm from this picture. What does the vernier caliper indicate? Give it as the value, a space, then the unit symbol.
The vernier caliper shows 14.6 mm
